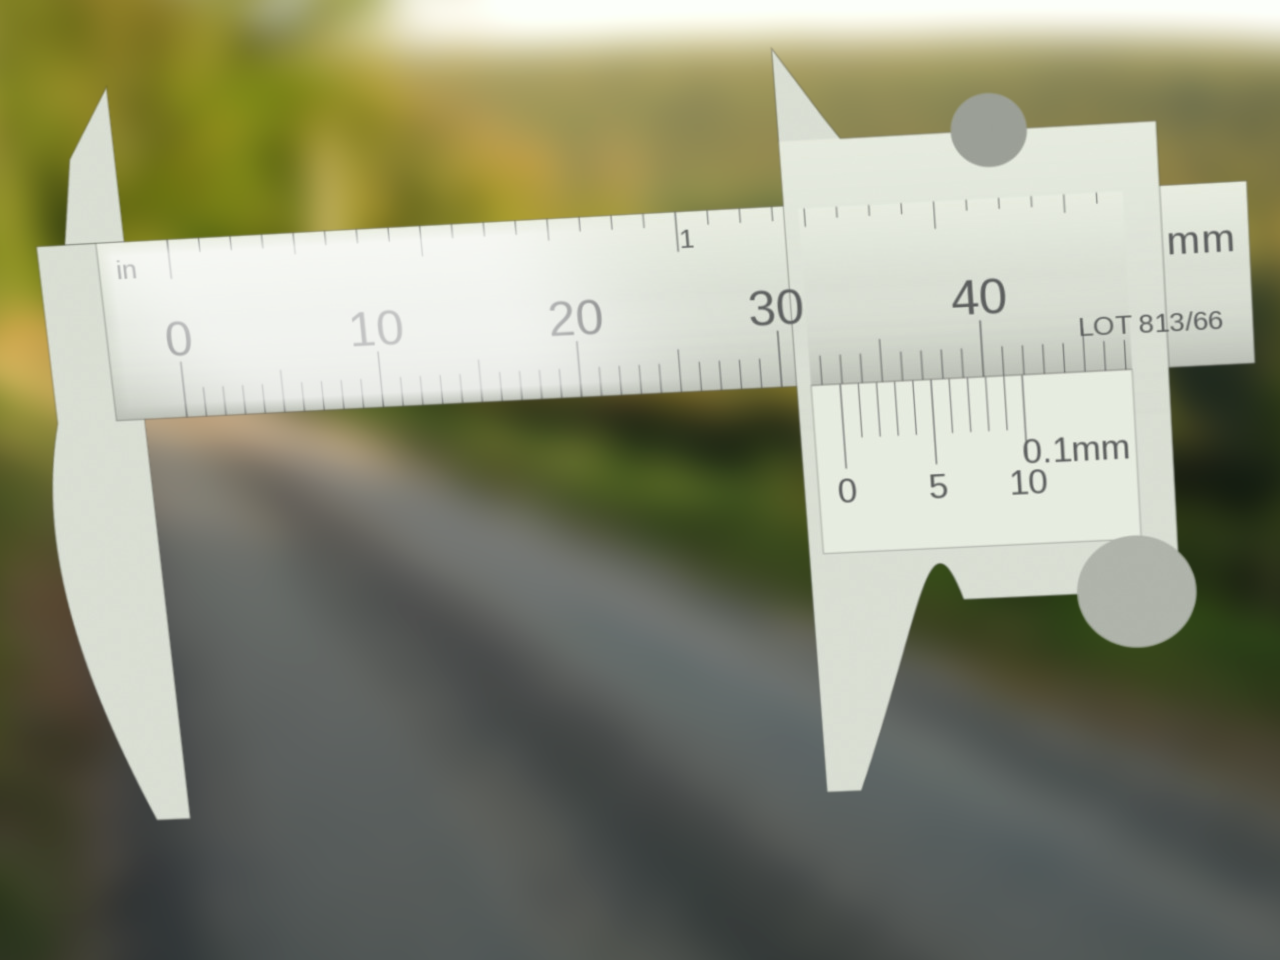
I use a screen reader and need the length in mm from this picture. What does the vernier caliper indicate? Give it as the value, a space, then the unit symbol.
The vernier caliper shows 32.9 mm
